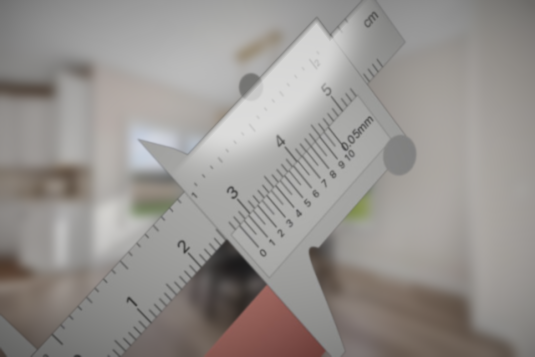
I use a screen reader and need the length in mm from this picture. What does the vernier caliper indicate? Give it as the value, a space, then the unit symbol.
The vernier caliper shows 27.8 mm
